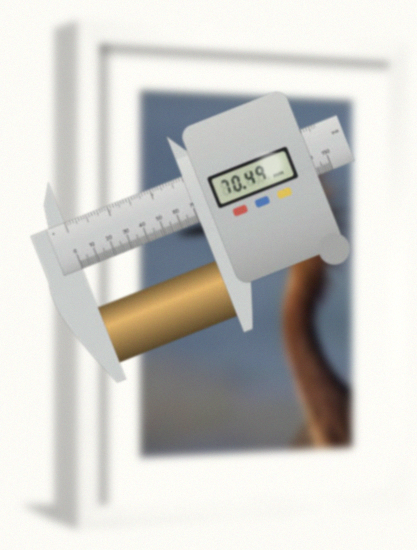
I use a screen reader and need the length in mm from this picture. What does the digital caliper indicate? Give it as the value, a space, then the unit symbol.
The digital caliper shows 70.49 mm
